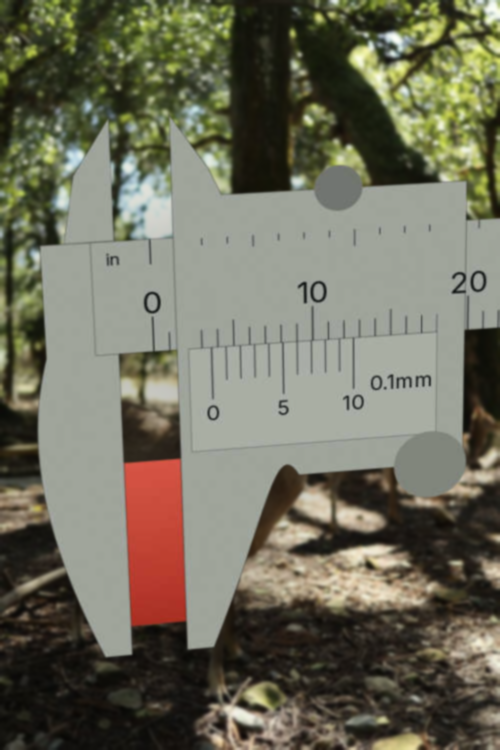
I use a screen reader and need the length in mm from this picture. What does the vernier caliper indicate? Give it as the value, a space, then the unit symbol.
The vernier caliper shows 3.6 mm
